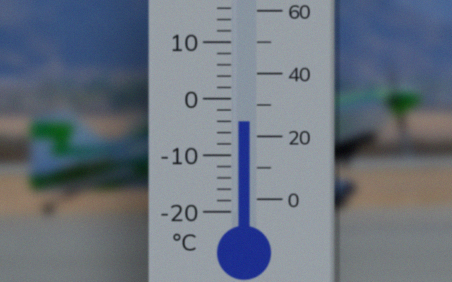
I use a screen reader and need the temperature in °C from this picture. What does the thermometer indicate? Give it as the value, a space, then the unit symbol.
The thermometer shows -4 °C
